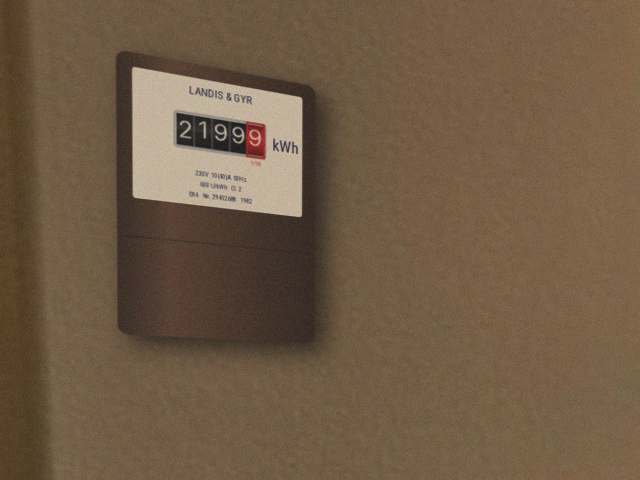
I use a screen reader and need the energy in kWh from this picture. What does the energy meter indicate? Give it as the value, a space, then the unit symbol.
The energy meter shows 2199.9 kWh
